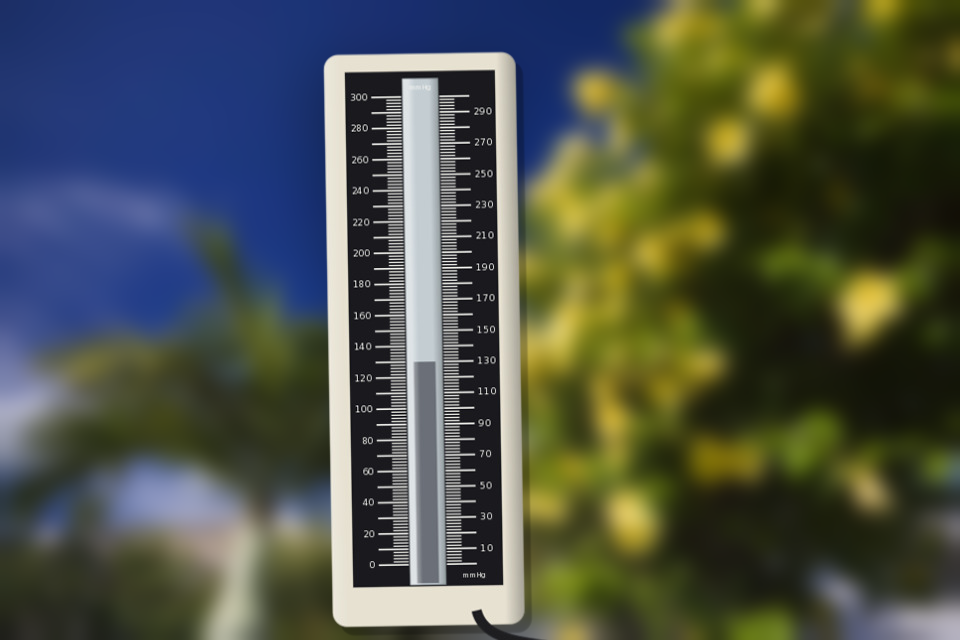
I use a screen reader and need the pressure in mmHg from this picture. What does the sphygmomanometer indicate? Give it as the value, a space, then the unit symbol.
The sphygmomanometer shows 130 mmHg
